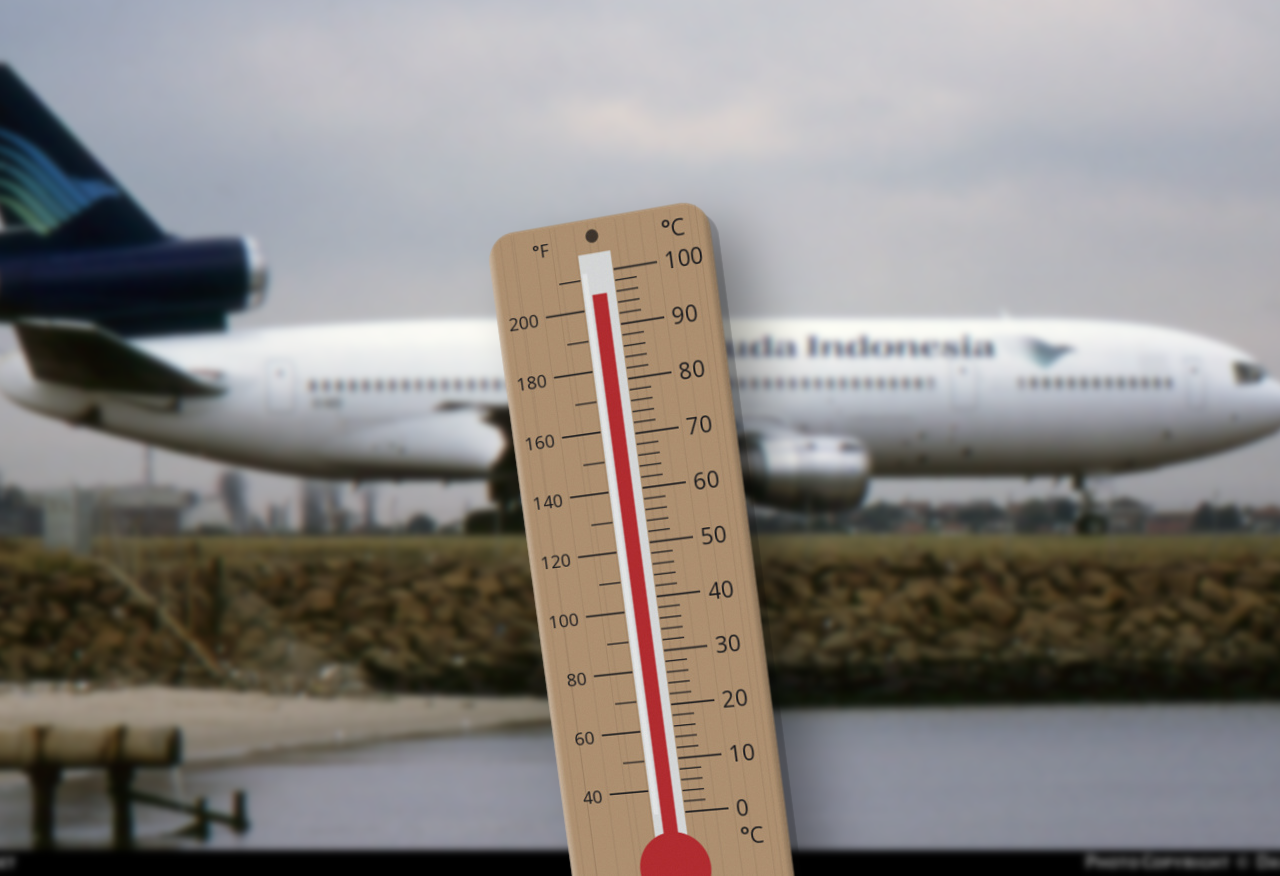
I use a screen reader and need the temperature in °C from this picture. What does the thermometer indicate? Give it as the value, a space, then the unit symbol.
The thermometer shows 96 °C
